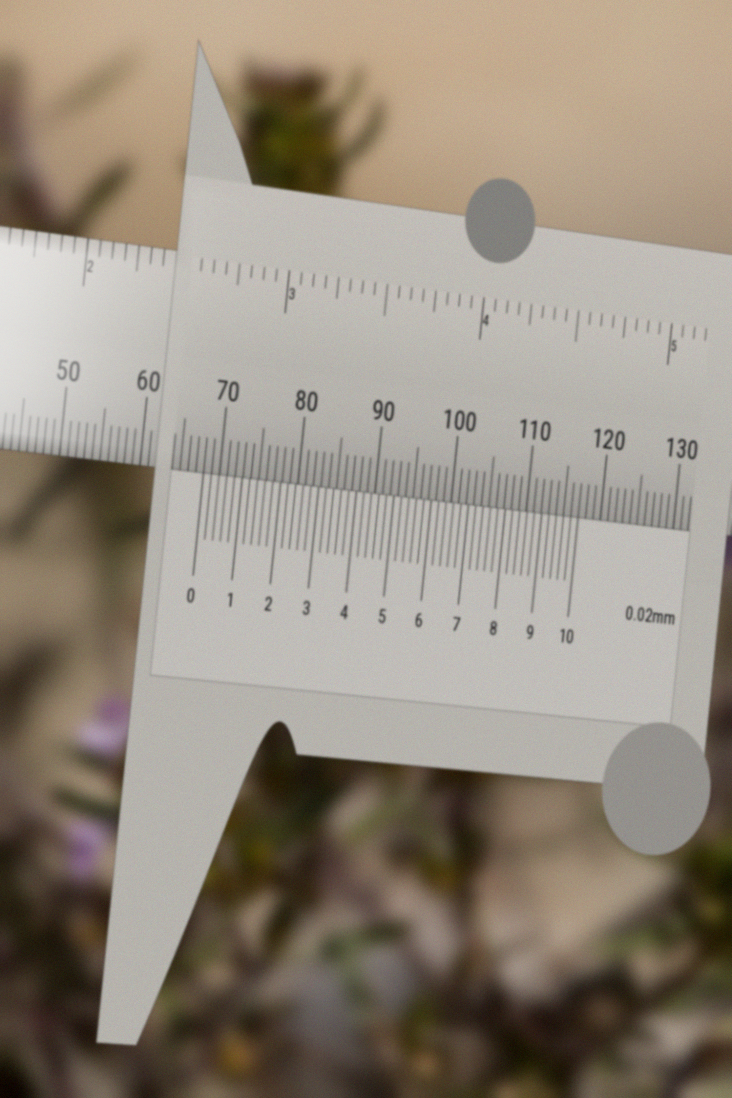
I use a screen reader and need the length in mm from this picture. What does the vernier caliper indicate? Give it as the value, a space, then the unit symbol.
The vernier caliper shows 68.0 mm
